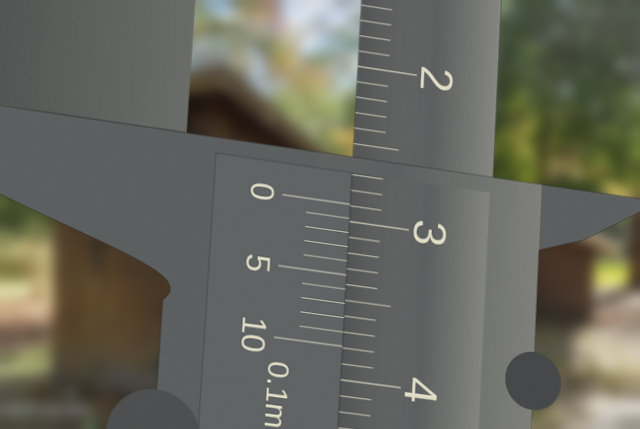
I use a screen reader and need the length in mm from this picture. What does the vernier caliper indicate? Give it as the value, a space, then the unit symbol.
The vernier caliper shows 28.9 mm
